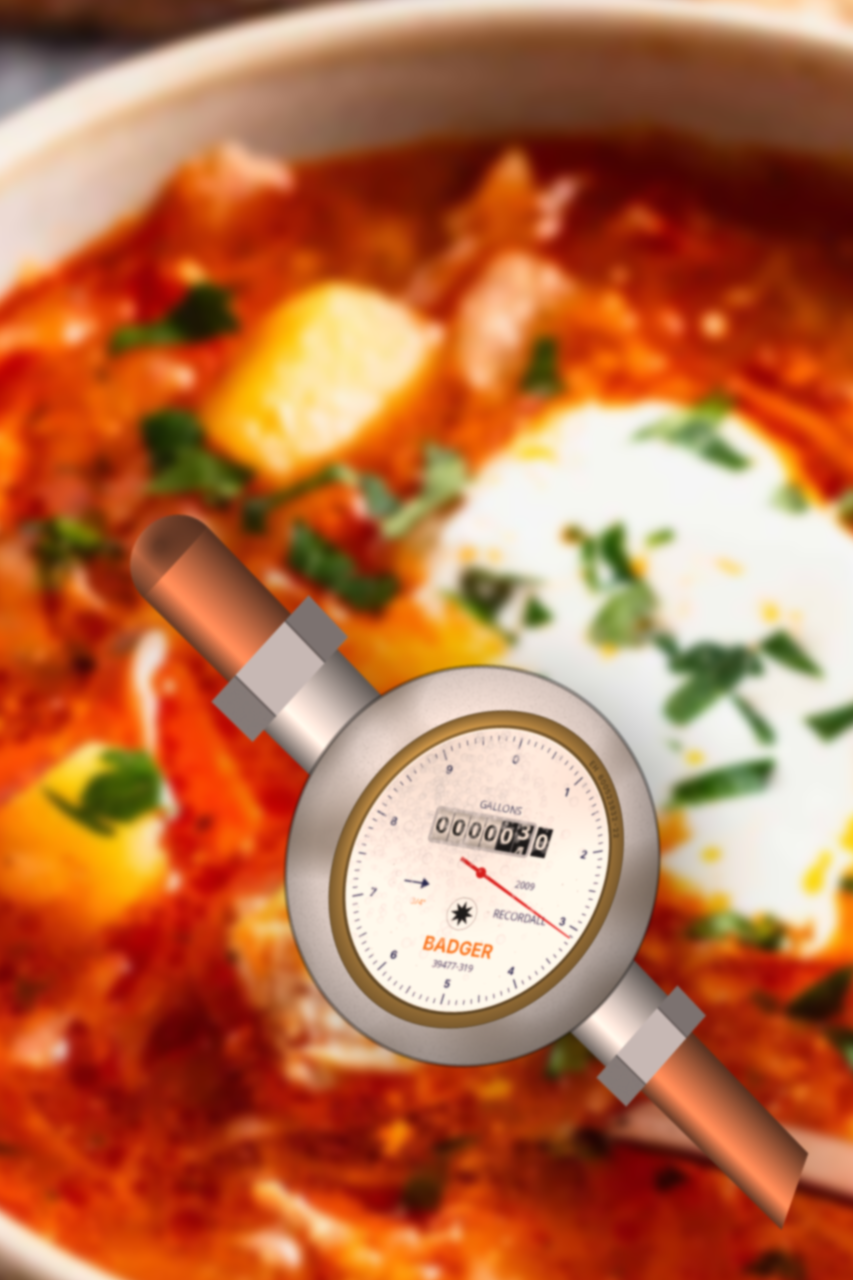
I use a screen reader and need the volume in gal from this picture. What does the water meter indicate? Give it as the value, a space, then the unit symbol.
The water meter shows 33.1 gal
